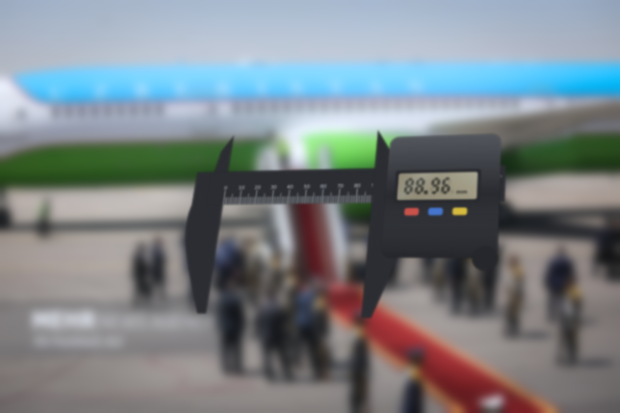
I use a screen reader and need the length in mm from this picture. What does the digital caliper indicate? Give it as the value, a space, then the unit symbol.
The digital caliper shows 88.96 mm
